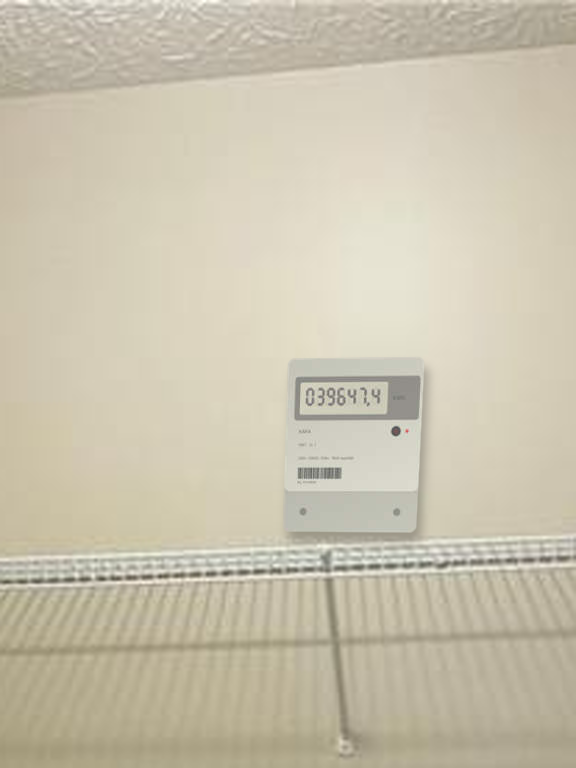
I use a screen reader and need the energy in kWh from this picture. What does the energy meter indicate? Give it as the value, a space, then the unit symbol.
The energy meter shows 39647.4 kWh
